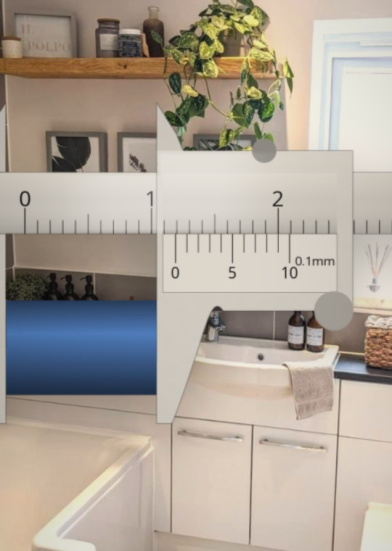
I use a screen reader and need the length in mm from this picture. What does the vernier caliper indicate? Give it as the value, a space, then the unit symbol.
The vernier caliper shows 11.9 mm
